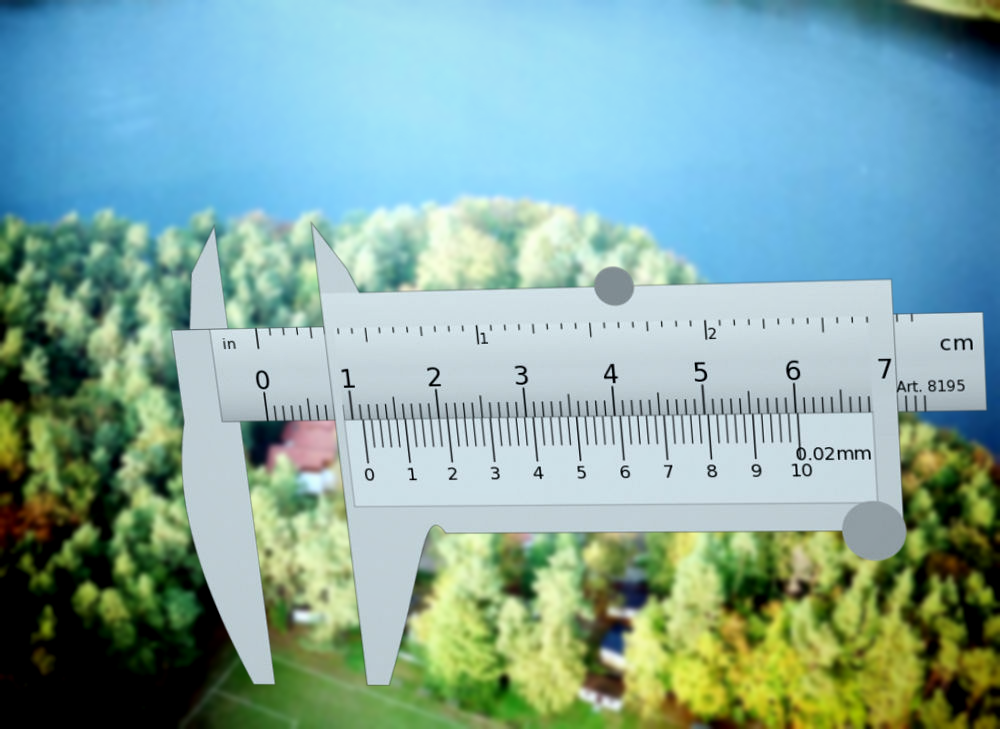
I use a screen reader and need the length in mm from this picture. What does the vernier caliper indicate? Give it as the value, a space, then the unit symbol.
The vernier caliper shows 11.2 mm
